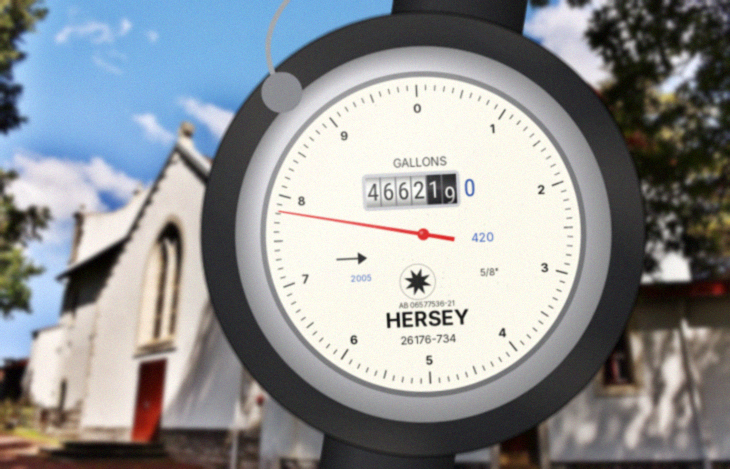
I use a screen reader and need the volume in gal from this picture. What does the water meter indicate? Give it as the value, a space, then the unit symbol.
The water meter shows 4662187.8 gal
